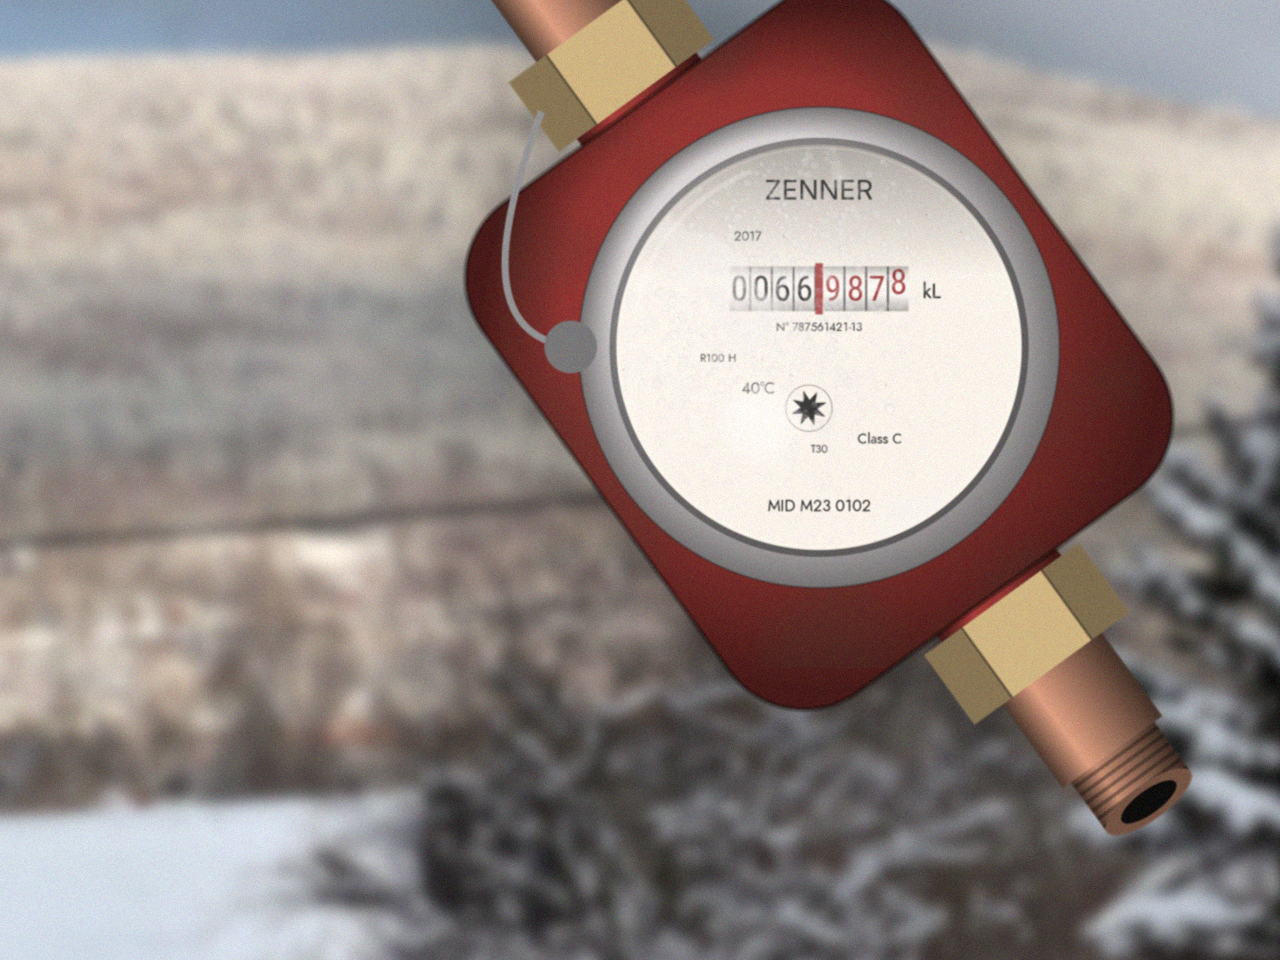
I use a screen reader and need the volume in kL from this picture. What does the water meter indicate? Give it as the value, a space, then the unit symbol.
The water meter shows 66.9878 kL
